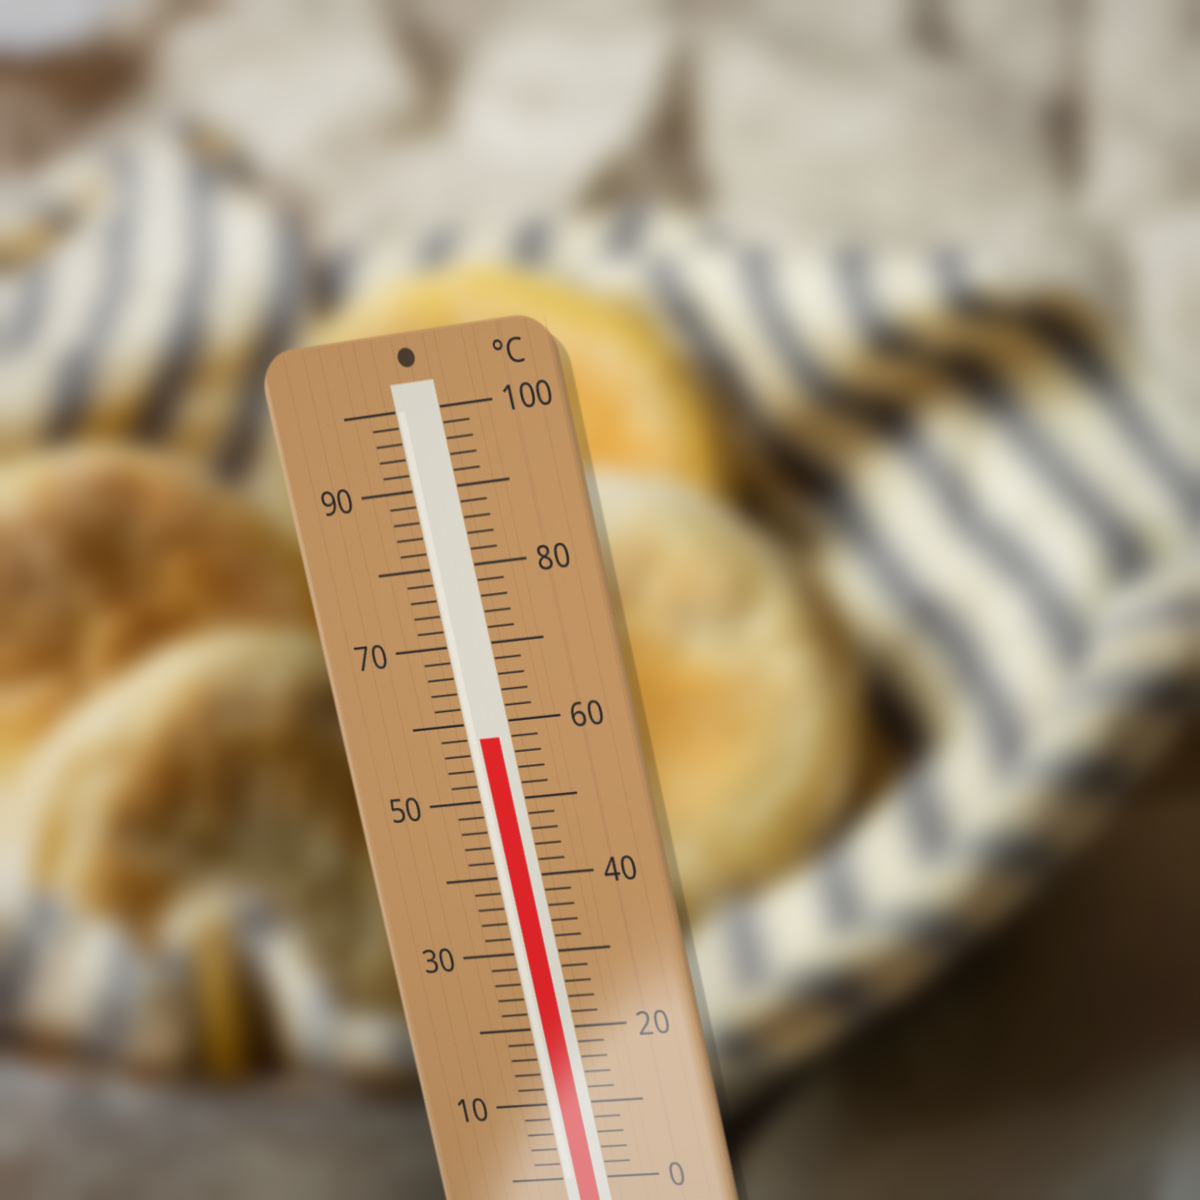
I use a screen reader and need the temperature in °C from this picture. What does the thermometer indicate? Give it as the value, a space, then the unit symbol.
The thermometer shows 58 °C
